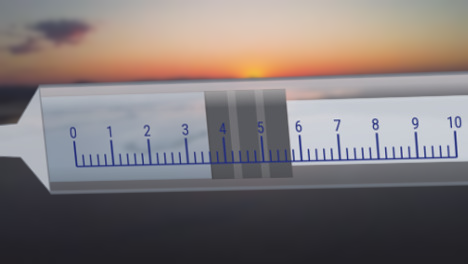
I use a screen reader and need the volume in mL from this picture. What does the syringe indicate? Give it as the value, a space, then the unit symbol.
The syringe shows 3.6 mL
